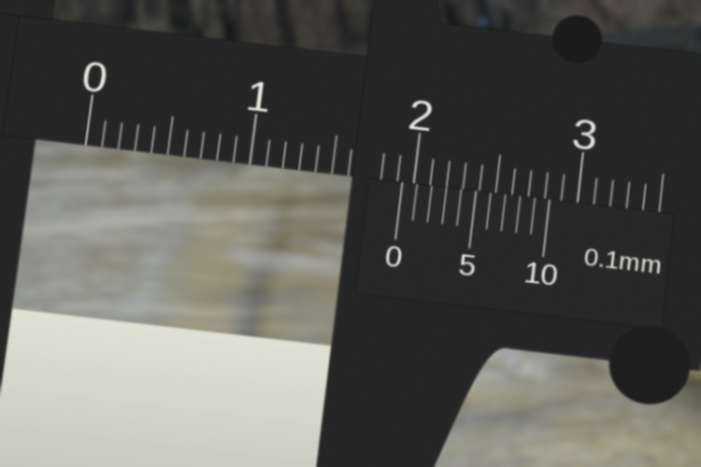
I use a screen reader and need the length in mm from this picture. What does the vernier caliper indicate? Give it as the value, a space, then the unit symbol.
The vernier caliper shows 19.3 mm
